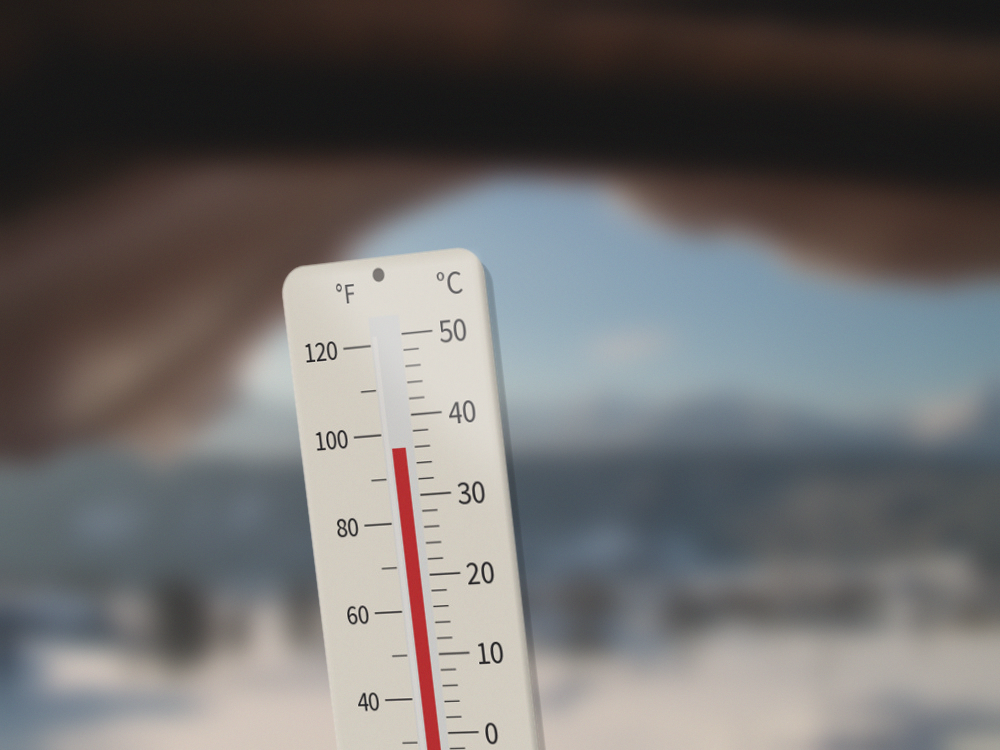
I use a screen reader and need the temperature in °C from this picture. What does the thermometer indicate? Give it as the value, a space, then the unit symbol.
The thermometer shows 36 °C
